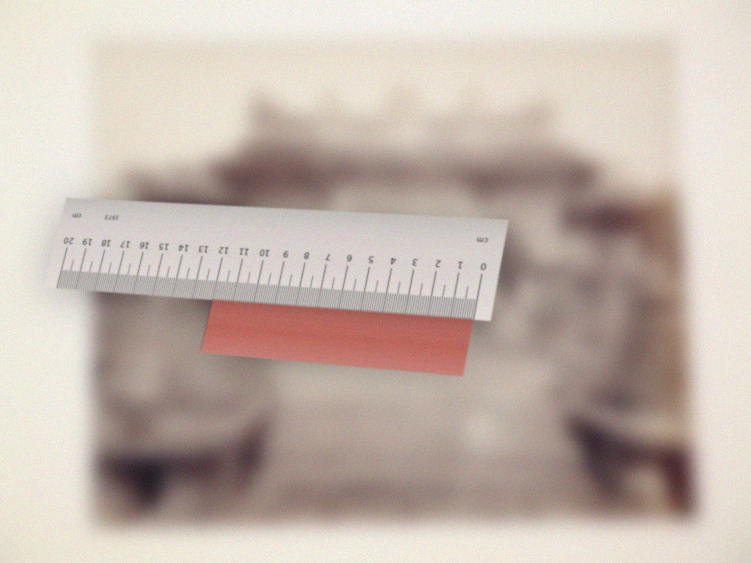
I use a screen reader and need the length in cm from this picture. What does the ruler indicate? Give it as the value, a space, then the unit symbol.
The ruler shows 12 cm
